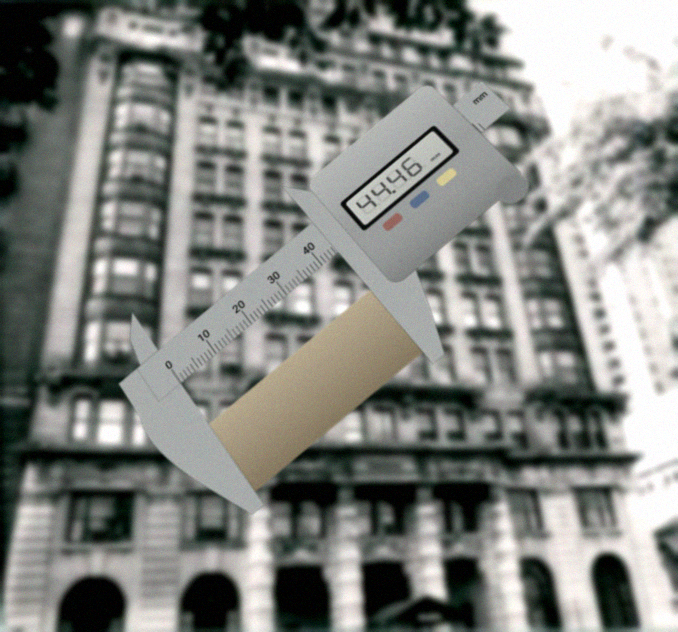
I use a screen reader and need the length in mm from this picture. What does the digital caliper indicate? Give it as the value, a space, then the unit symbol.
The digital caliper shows 44.46 mm
